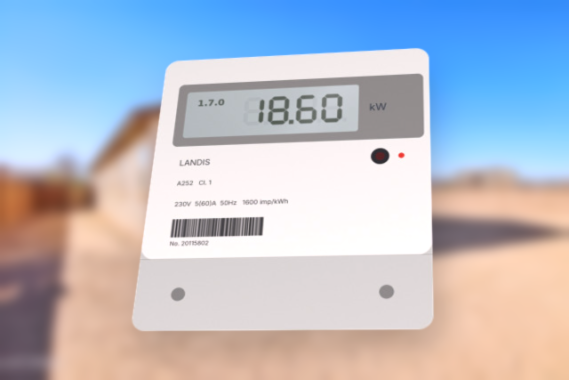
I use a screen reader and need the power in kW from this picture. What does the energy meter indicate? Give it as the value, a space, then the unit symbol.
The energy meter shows 18.60 kW
